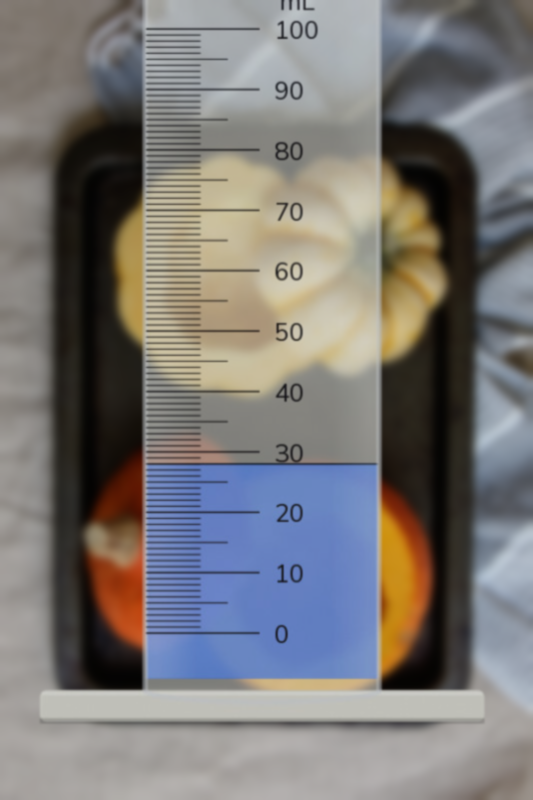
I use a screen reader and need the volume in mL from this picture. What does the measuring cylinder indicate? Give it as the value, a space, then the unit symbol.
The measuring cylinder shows 28 mL
